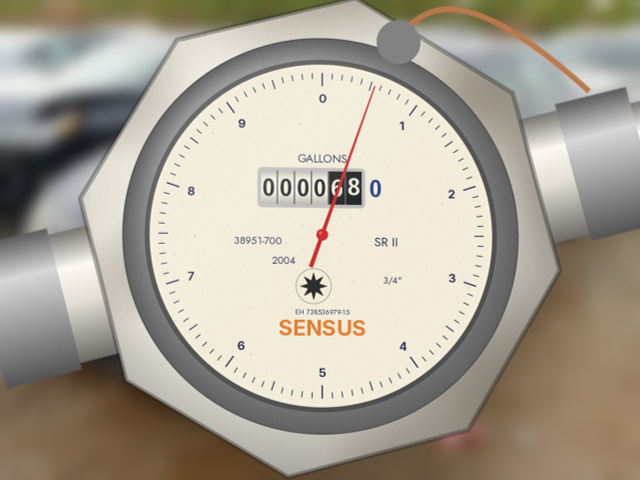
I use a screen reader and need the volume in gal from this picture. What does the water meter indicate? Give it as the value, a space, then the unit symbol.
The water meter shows 680.5 gal
